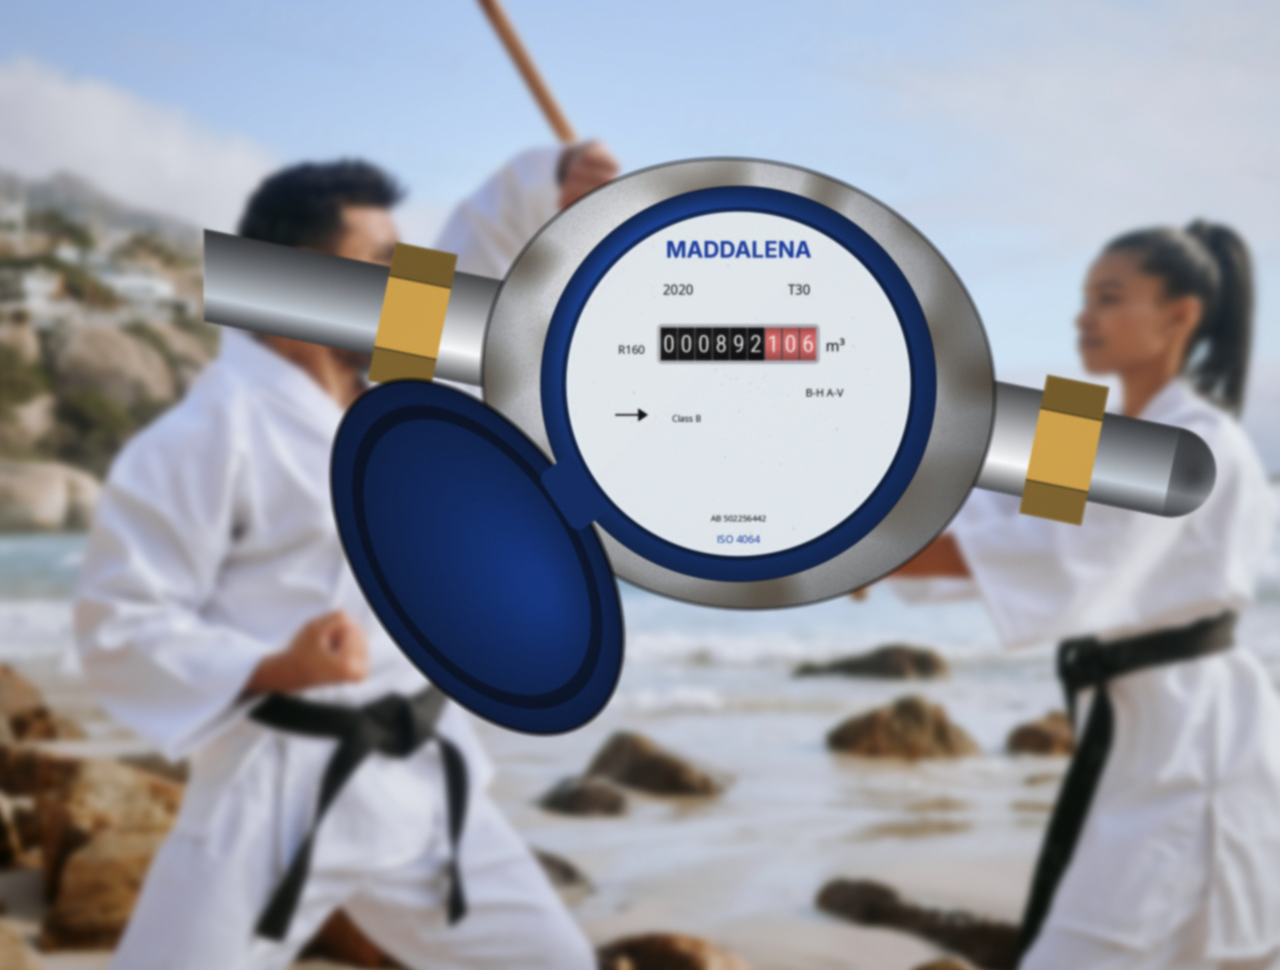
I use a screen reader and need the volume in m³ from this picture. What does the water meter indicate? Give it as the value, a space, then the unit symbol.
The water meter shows 892.106 m³
